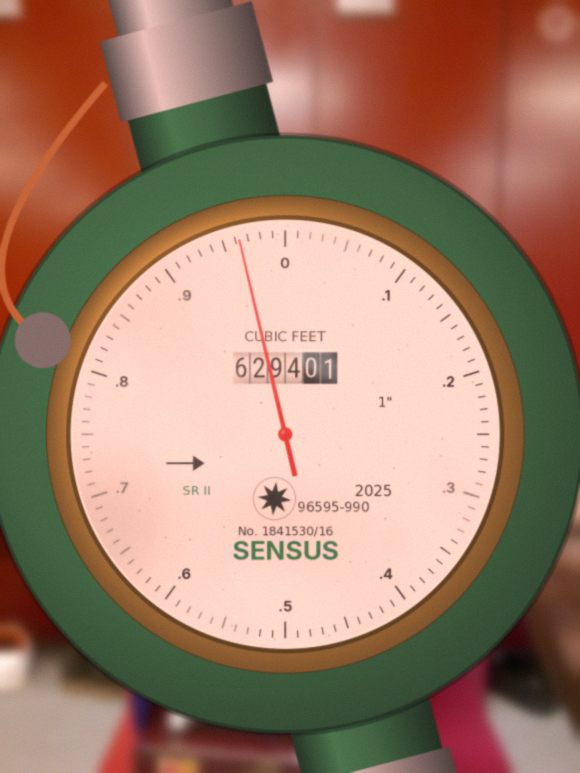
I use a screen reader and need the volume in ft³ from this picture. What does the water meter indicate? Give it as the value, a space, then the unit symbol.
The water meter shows 629400.96 ft³
